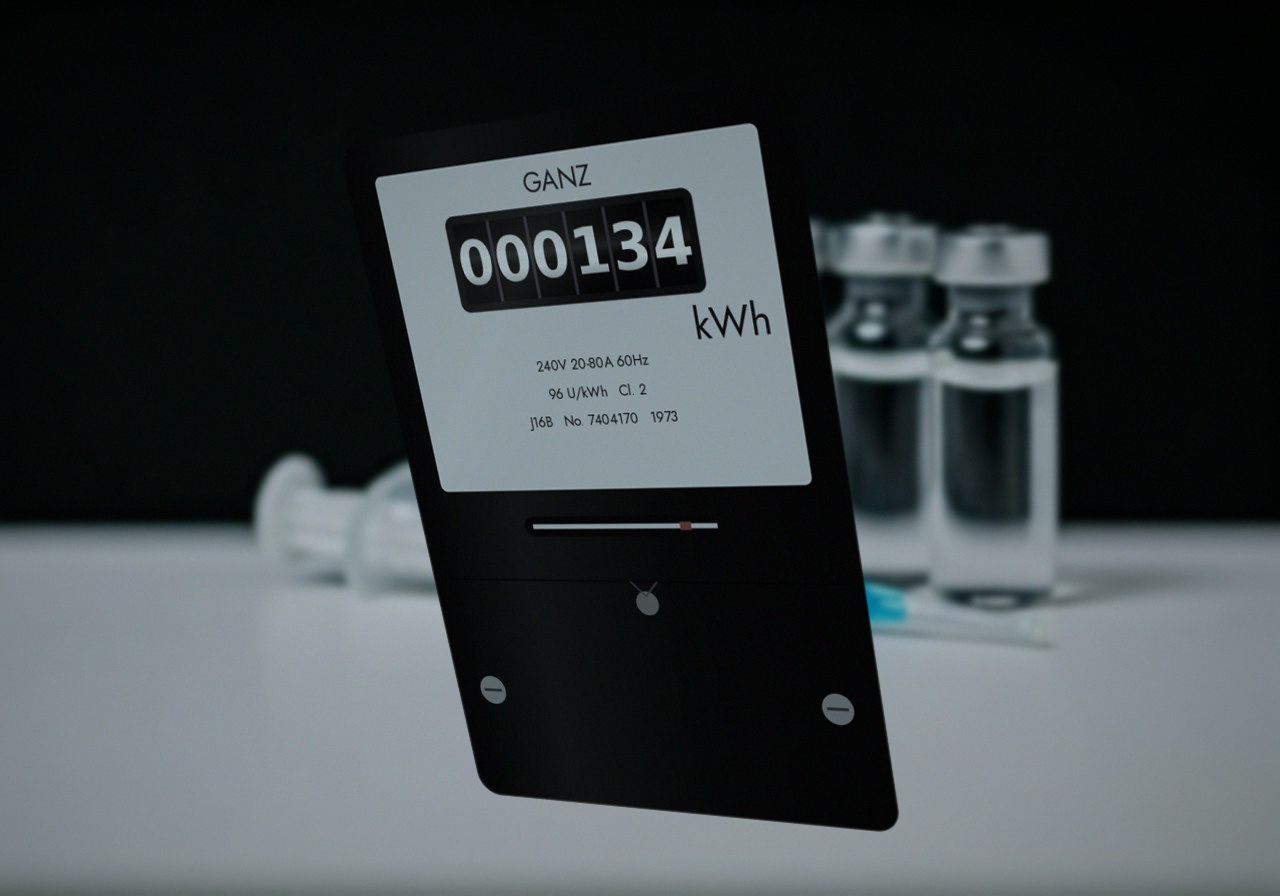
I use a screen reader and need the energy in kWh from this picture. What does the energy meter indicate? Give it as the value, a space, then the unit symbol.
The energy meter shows 134 kWh
